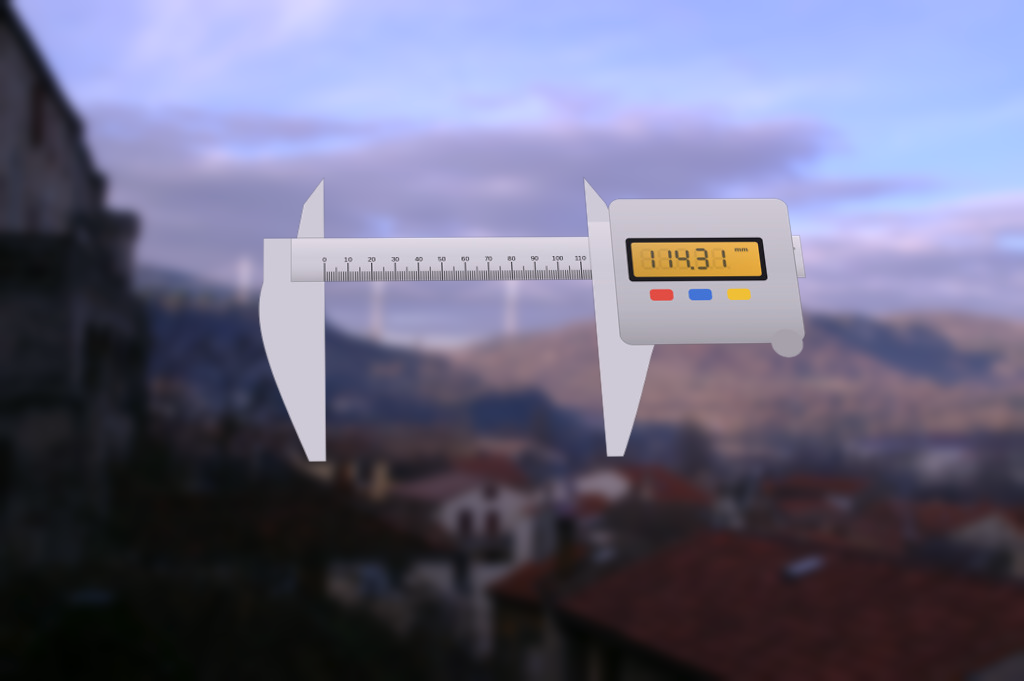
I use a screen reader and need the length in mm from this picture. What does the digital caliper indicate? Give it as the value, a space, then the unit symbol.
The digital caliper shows 114.31 mm
